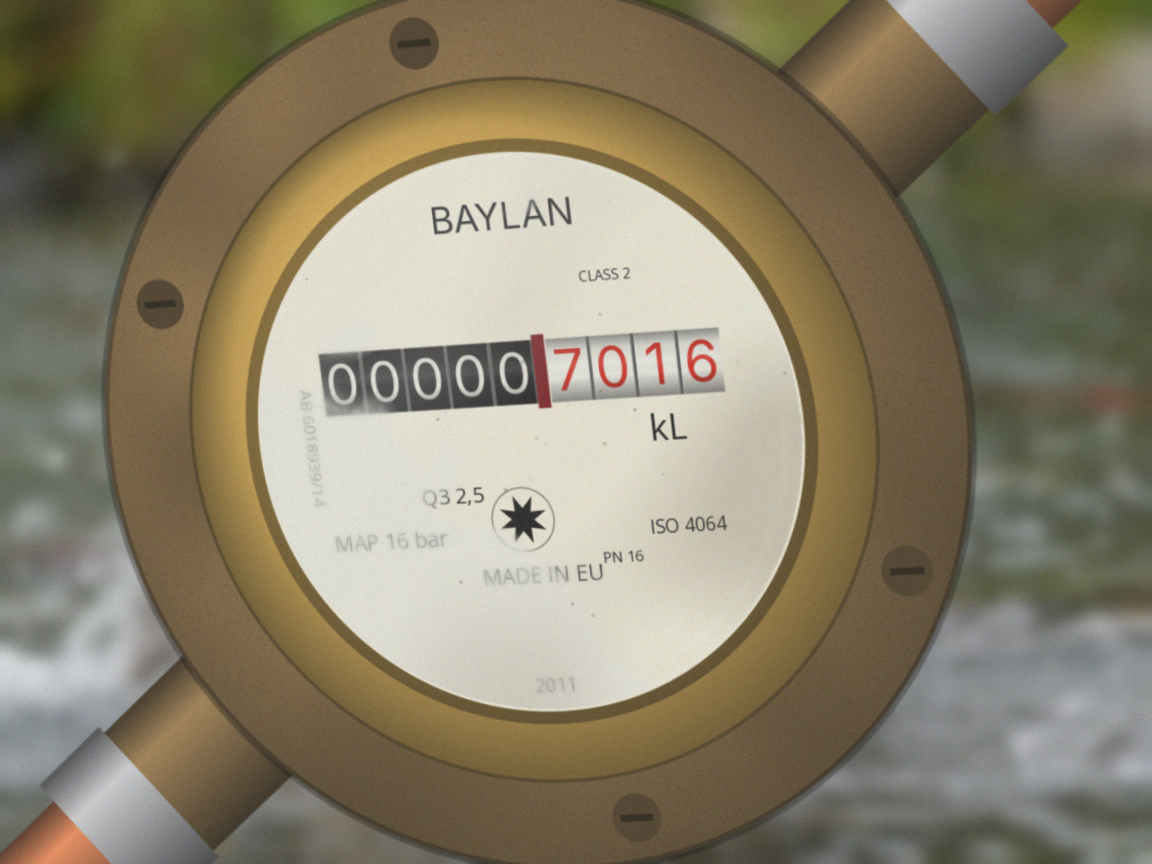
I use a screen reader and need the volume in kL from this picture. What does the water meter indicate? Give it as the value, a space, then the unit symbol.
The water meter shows 0.7016 kL
